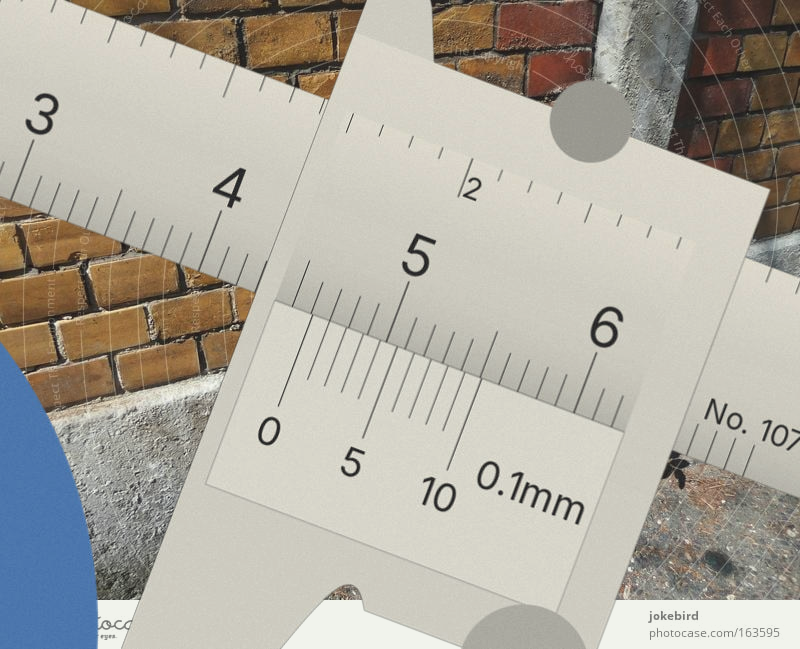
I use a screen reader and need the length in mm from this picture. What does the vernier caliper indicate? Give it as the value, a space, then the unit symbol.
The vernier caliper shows 46.1 mm
